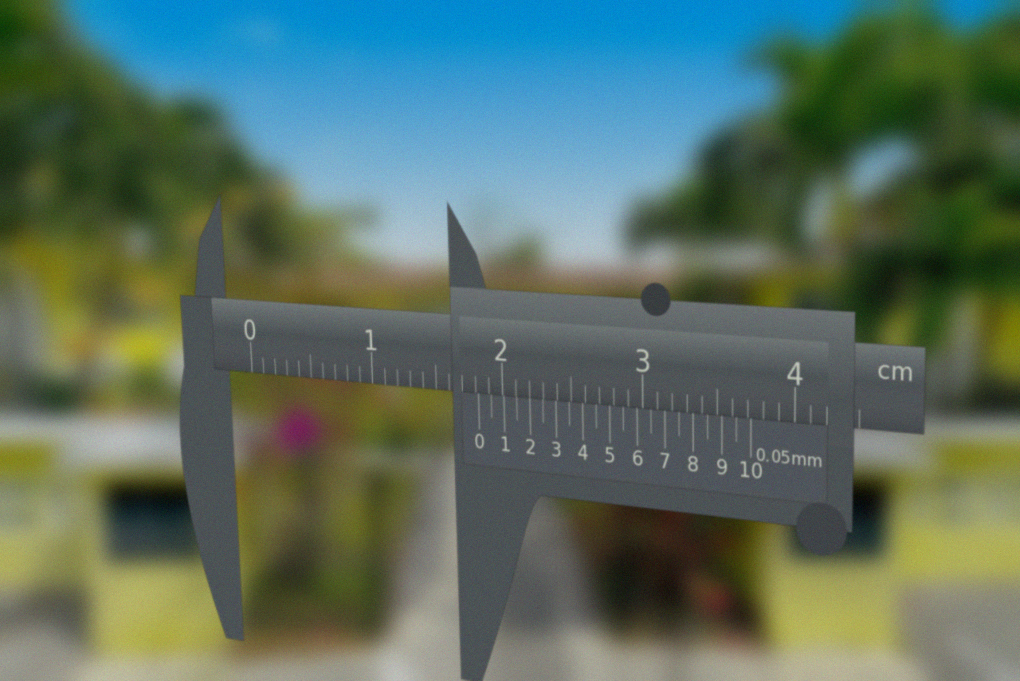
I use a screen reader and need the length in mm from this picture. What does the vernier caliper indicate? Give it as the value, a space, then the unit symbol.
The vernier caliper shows 18.2 mm
